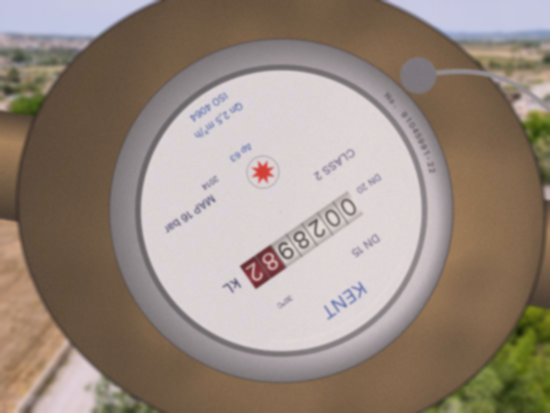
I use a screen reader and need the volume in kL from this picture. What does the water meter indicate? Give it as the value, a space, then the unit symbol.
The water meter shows 289.82 kL
